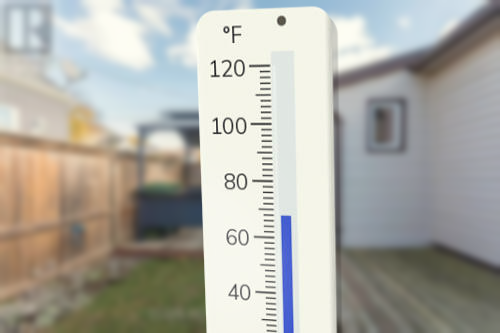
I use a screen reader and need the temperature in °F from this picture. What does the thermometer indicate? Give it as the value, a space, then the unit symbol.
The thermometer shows 68 °F
